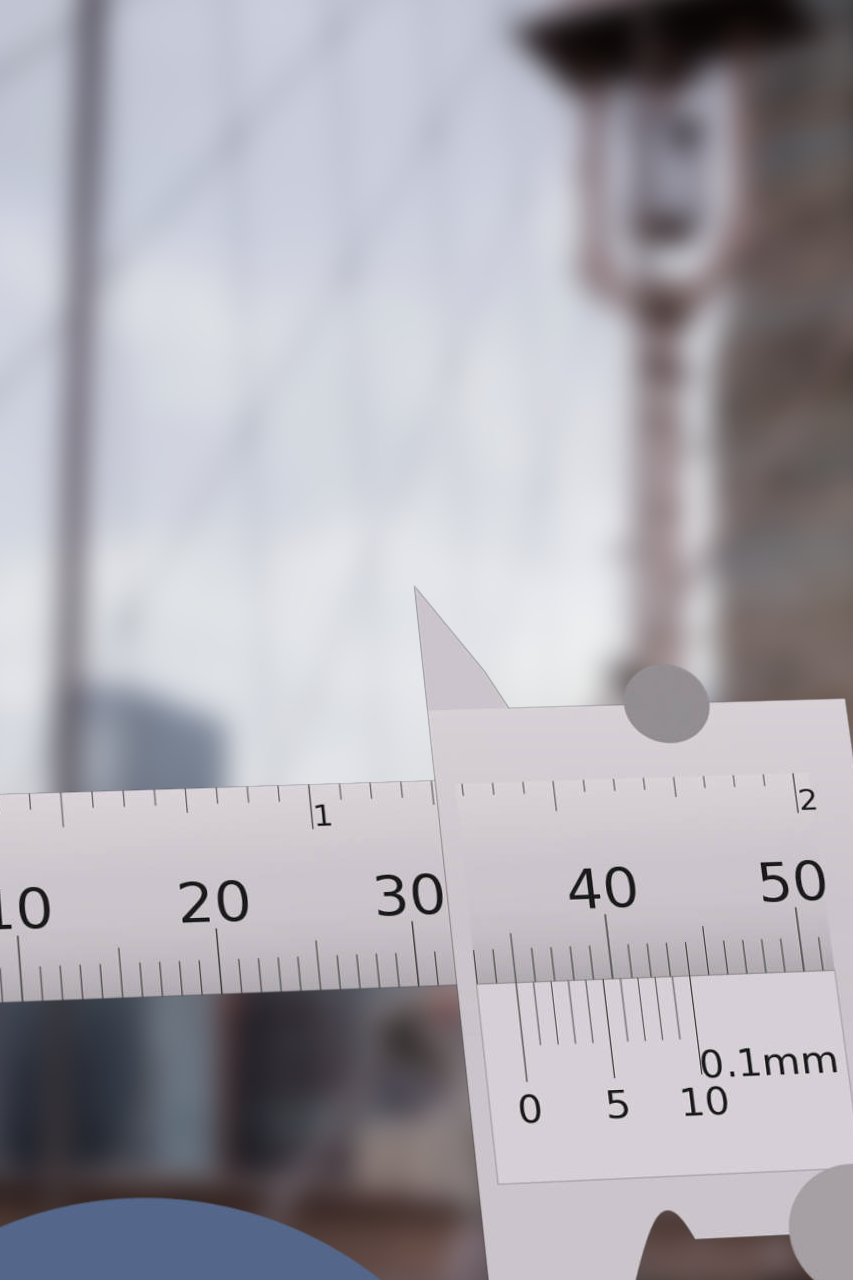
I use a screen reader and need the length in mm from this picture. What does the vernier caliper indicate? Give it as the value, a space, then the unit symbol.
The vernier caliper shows 35.0 mm
